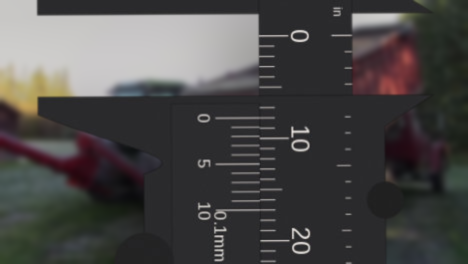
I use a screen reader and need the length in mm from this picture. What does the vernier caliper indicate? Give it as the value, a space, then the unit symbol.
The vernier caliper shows 8.0 mm
